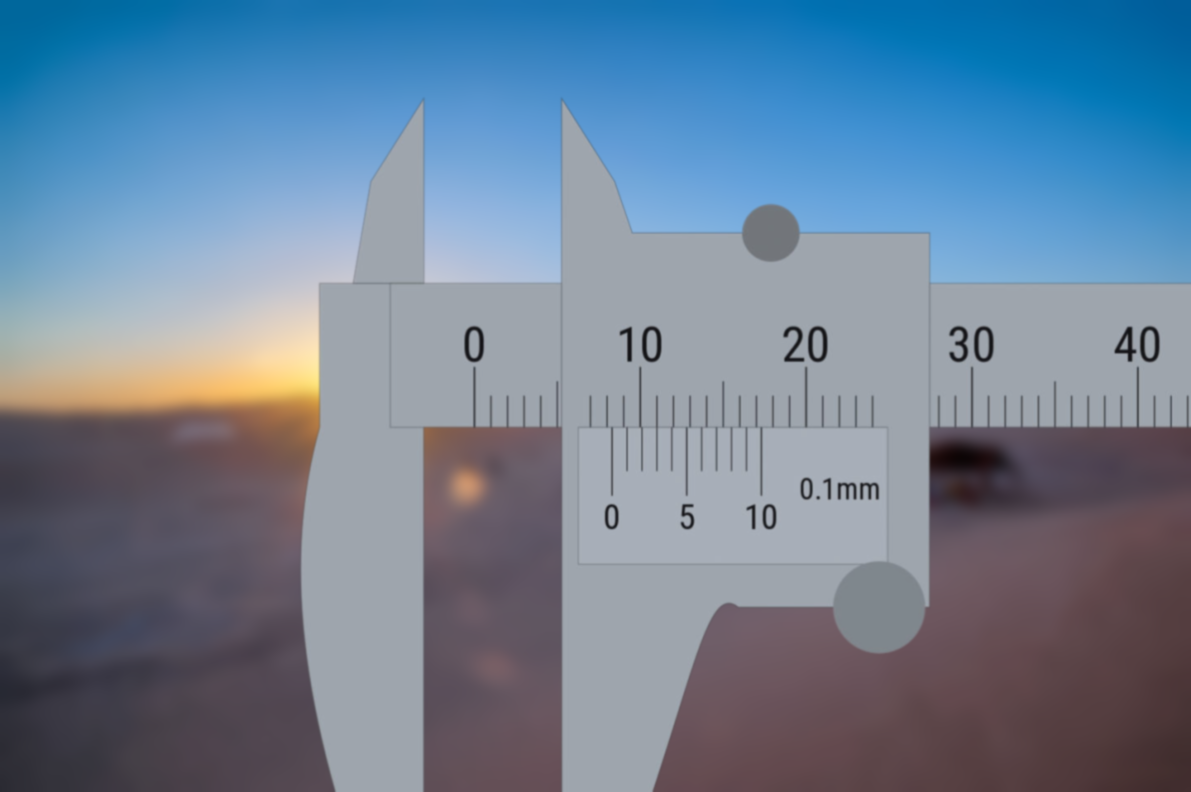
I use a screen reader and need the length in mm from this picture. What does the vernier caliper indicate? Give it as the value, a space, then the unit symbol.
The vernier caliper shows 8.3 mm
